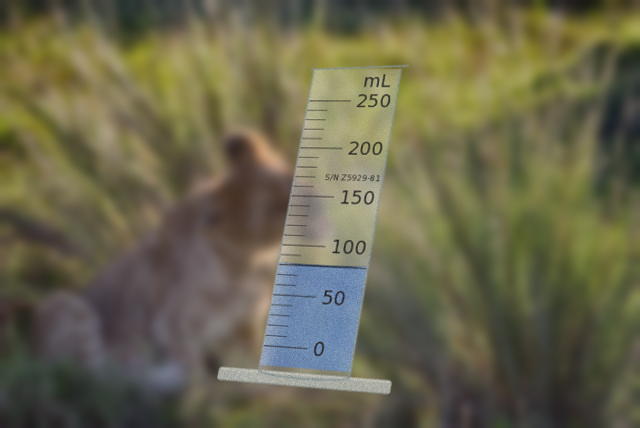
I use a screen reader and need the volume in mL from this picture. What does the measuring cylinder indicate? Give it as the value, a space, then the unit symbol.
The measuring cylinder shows 80 mL
